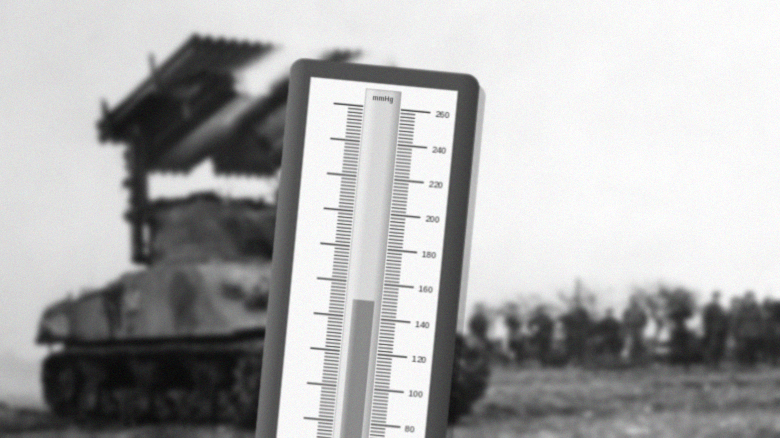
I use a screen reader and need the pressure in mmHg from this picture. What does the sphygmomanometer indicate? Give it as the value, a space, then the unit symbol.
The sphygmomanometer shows 150 mmHg
